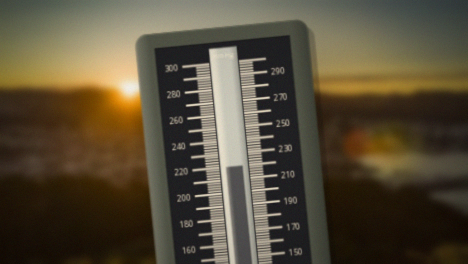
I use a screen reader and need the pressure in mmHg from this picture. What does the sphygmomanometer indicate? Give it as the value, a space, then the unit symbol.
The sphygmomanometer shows 220 mmHg
